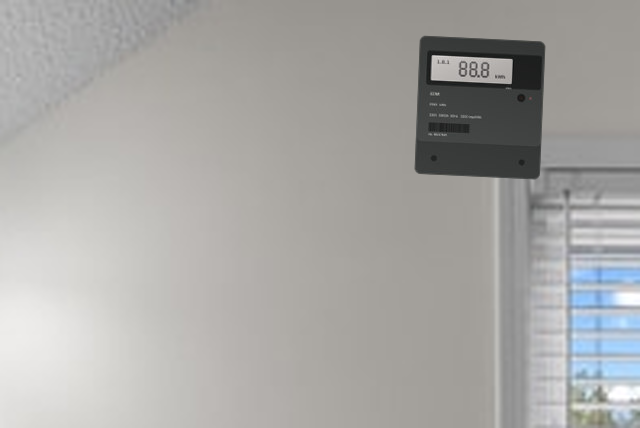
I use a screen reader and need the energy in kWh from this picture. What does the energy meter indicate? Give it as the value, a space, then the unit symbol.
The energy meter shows 88.8 kWh
